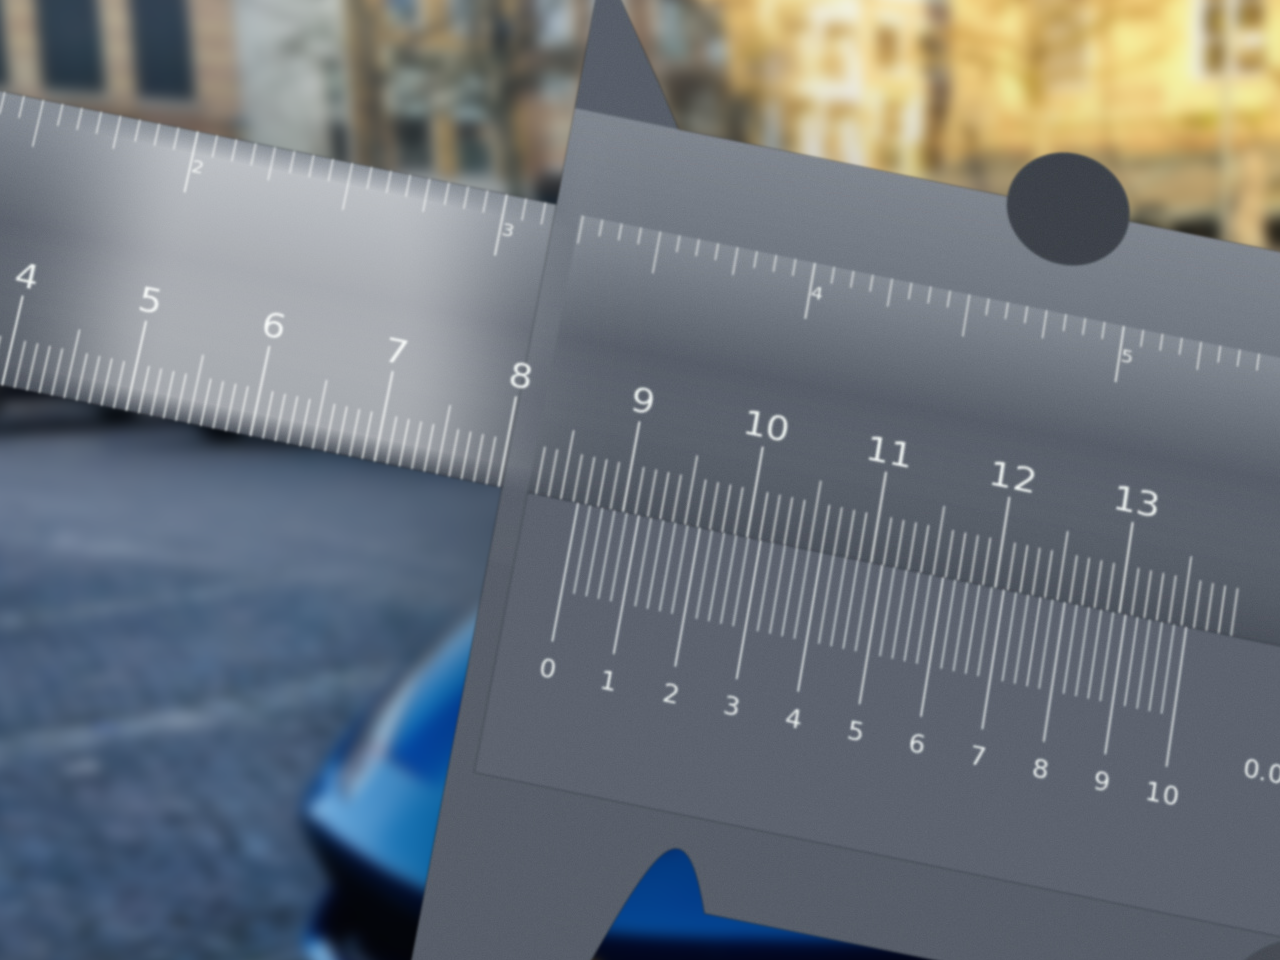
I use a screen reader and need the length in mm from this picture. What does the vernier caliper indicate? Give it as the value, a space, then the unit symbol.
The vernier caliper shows 86.4 mm
